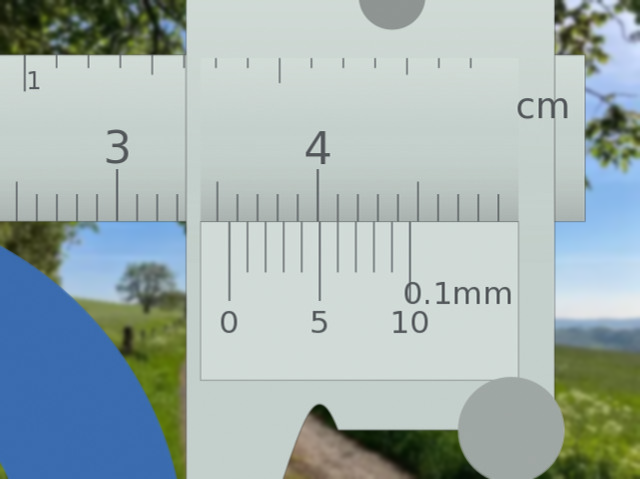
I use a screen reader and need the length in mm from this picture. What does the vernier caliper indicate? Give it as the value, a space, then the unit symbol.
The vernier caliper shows 35.6 mm
